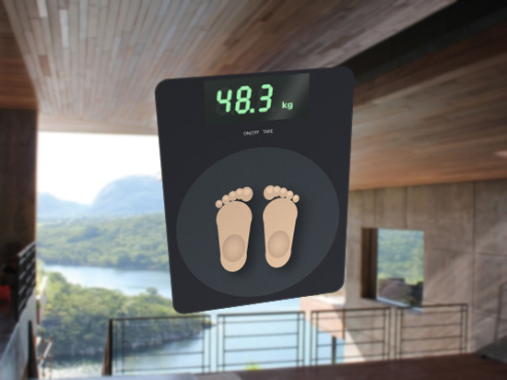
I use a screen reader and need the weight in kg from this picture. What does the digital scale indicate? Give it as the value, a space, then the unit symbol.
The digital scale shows 48.3 kg
